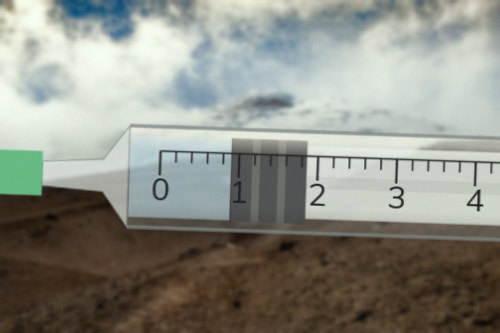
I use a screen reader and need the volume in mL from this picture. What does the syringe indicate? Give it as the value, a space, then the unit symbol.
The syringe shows 0.9 mL
